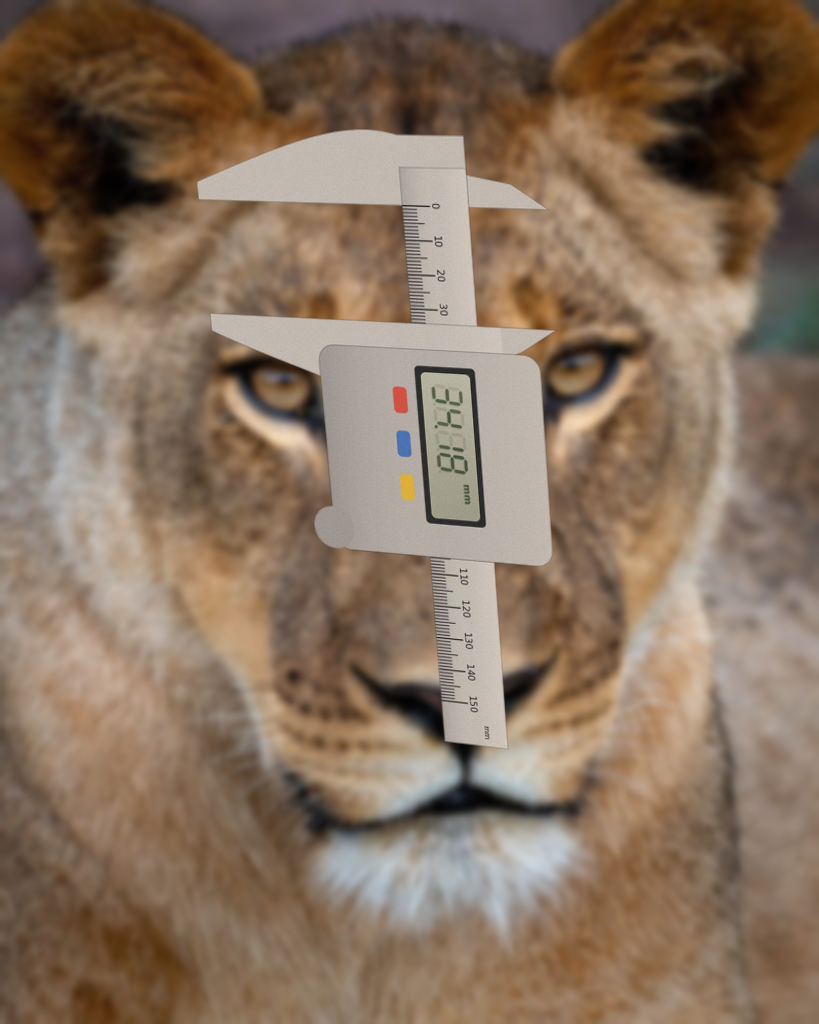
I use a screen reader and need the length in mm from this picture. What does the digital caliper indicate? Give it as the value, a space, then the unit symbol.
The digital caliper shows 34.18 mm
